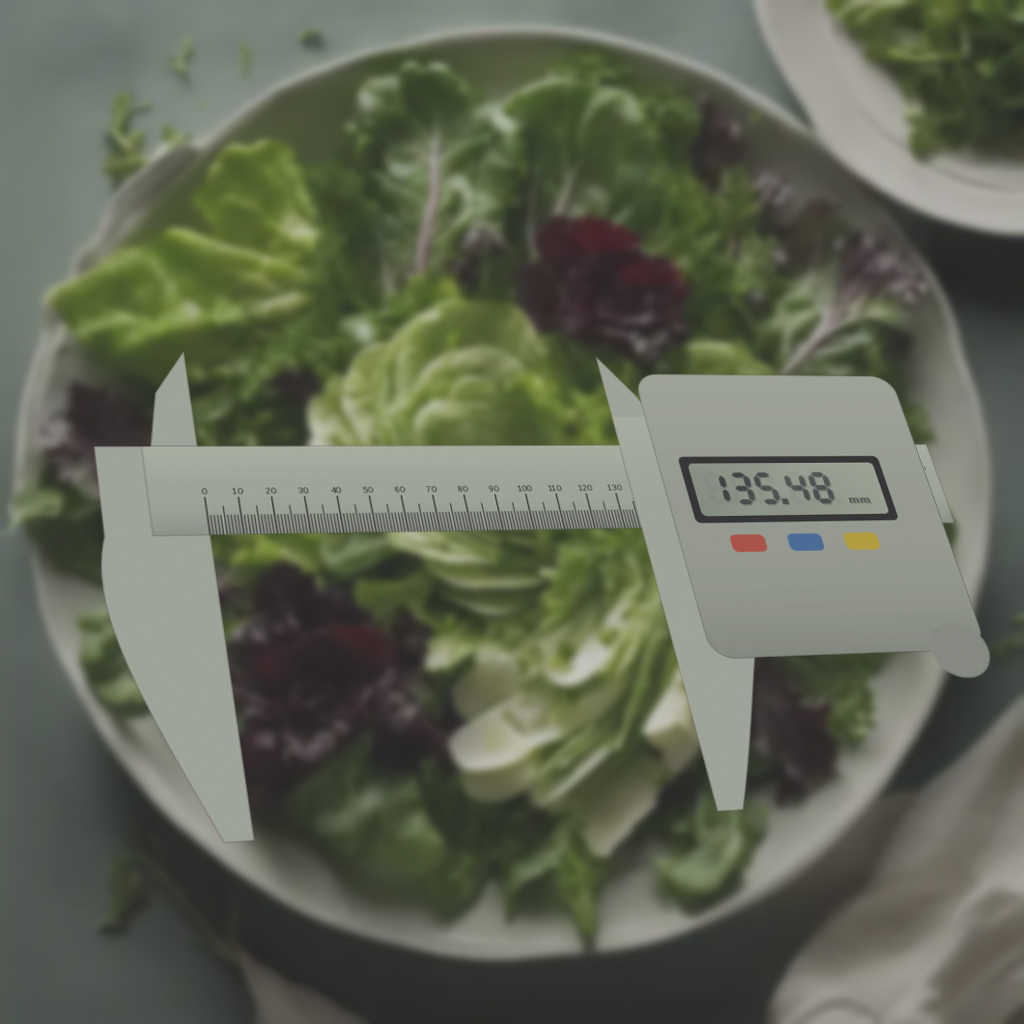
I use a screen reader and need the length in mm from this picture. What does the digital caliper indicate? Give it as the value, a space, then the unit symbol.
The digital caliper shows 135.48 mm
